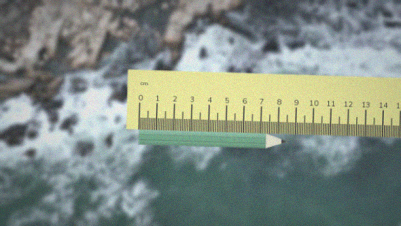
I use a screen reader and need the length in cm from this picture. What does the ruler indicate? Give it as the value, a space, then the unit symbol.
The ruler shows 8.5 cm
